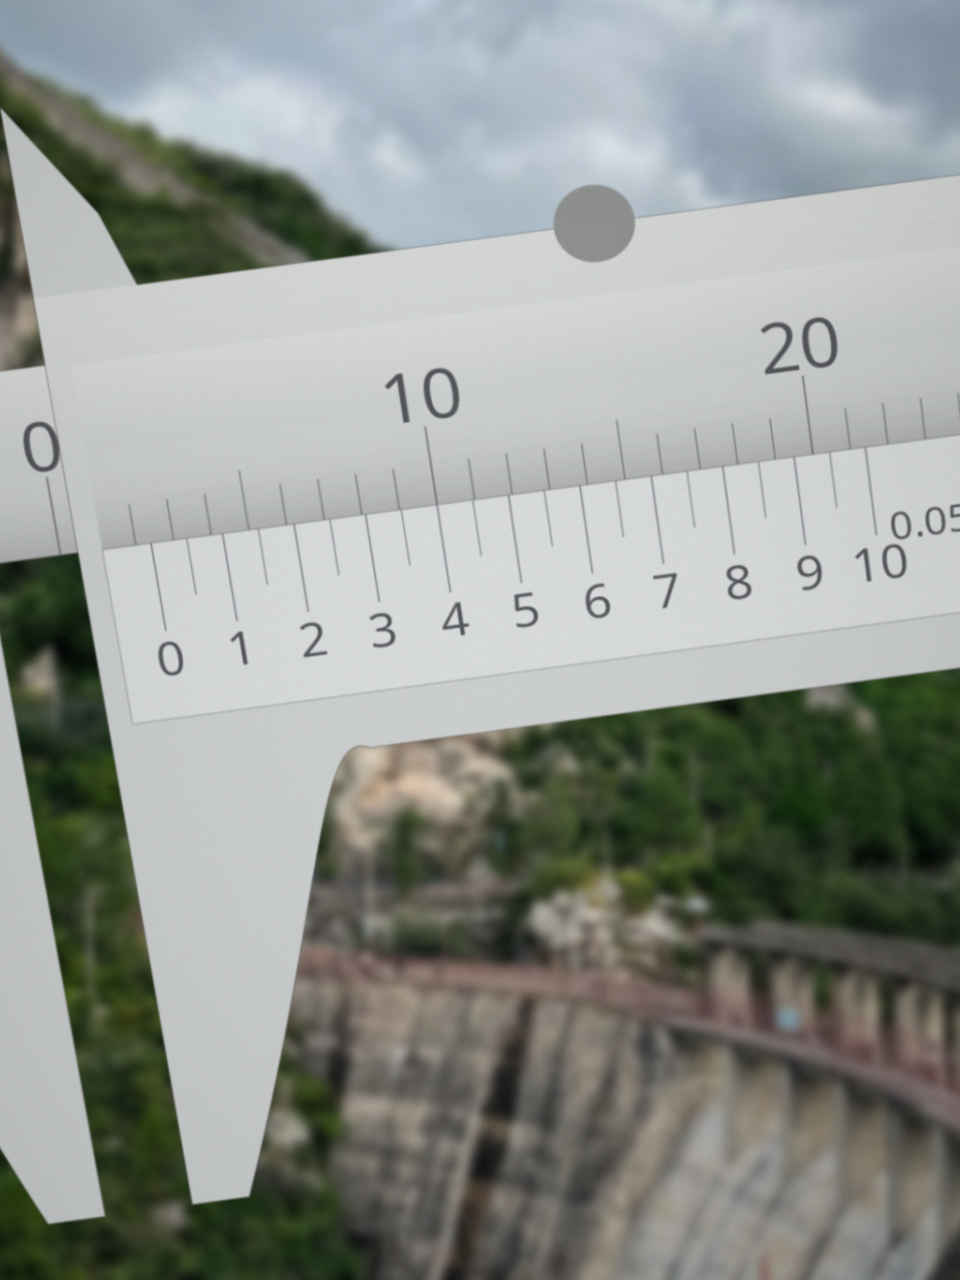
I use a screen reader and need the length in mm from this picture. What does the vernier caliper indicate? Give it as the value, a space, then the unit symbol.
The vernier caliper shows 2.40 mm
